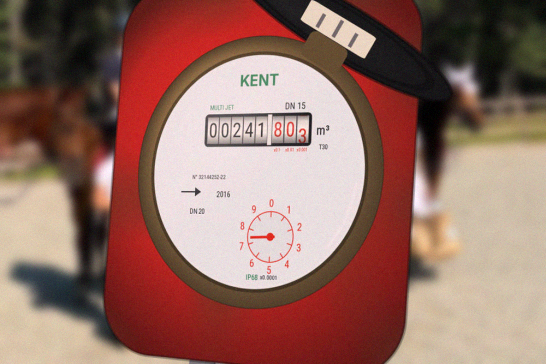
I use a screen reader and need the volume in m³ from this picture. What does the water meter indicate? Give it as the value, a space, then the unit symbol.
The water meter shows 241.8027 m³
